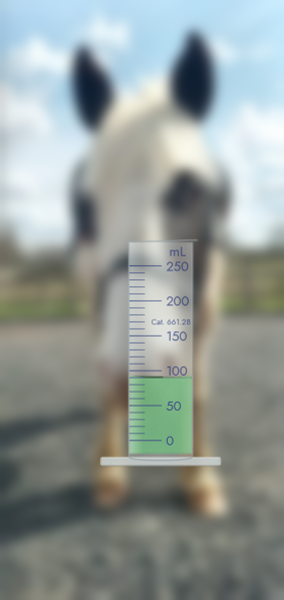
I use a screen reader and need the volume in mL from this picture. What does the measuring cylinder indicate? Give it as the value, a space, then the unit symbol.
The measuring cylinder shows 90 mL
